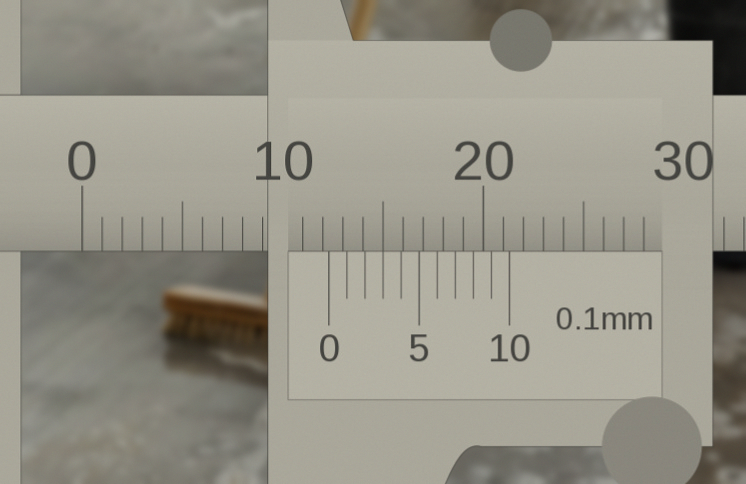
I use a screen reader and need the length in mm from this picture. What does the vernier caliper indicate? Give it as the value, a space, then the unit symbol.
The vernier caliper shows 12.3 mm
